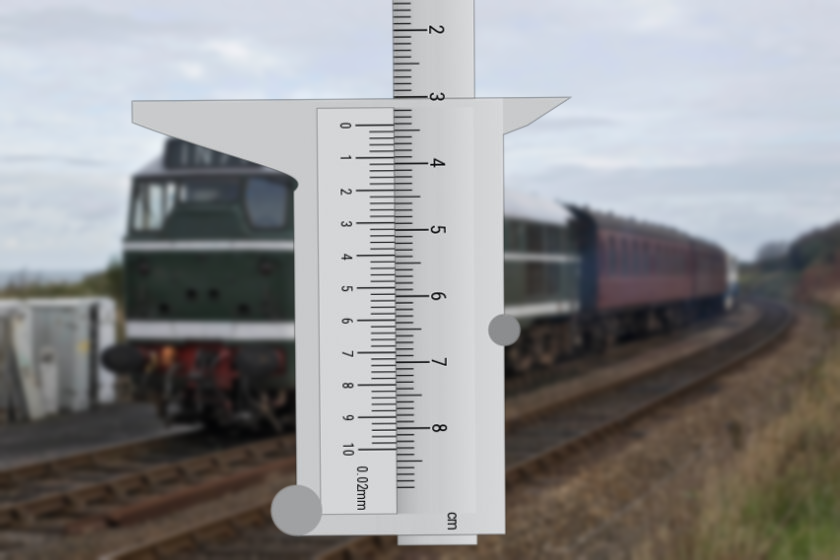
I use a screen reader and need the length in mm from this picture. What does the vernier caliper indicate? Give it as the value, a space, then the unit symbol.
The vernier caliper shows 34.2 mm
